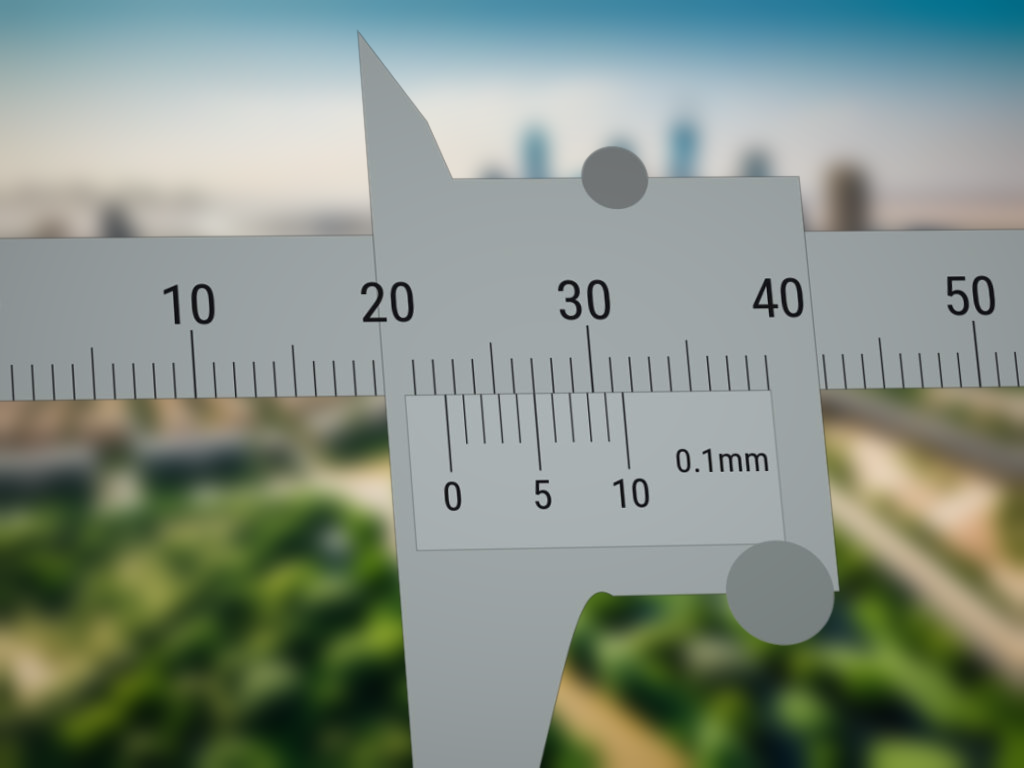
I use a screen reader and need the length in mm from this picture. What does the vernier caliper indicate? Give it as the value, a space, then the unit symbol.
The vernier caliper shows 22.5 mm
